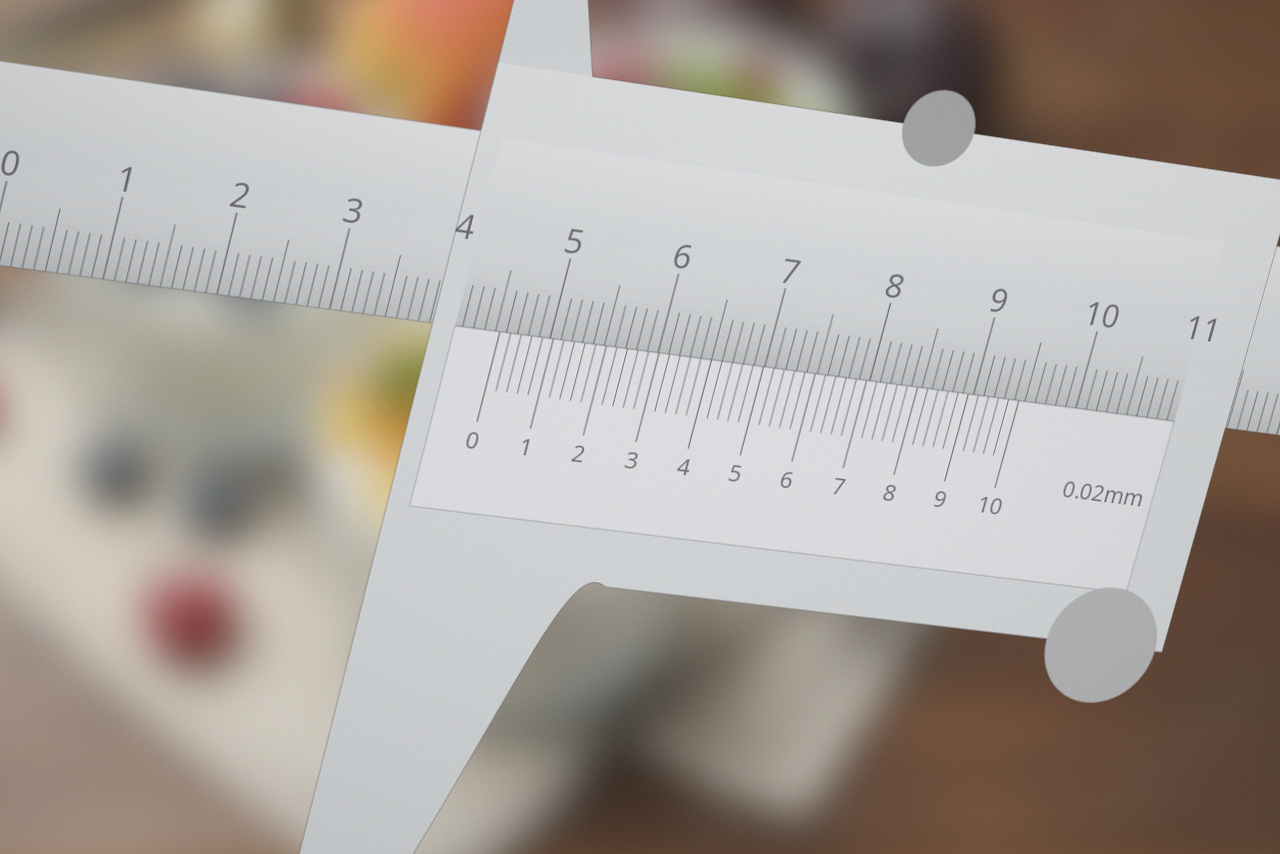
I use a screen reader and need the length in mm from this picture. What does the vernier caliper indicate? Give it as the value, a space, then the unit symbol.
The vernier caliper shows 45.4 mm
